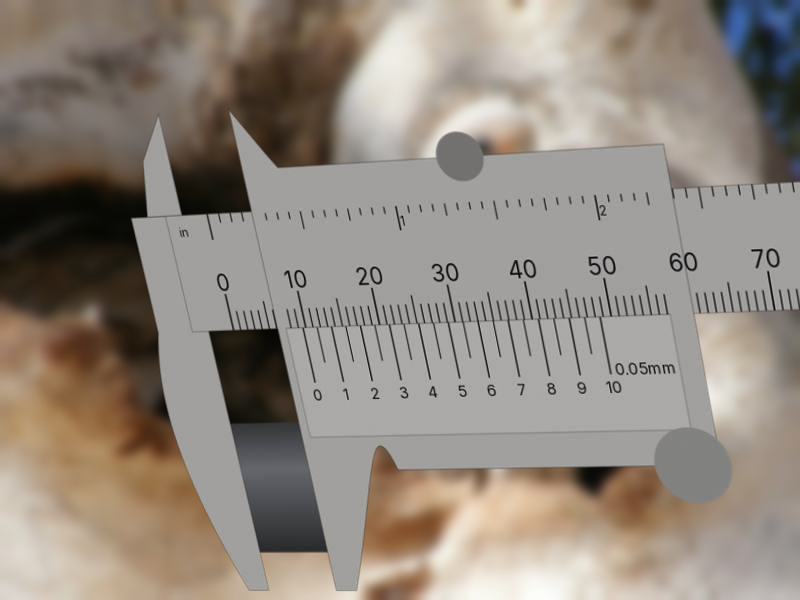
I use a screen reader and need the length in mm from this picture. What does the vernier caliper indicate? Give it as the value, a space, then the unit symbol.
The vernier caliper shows 9.6 mm
